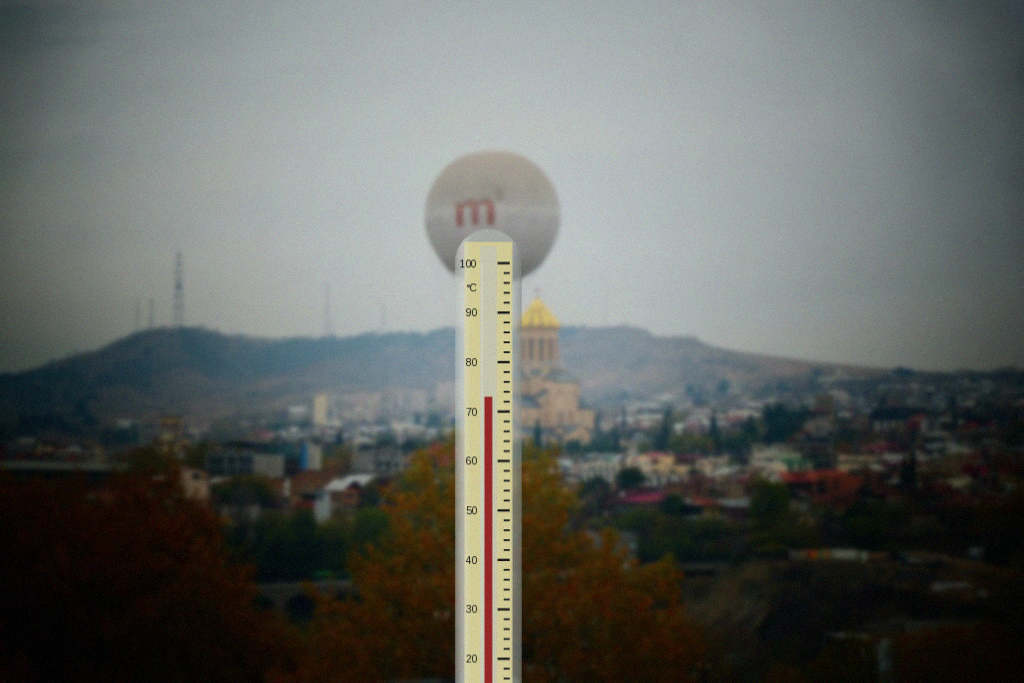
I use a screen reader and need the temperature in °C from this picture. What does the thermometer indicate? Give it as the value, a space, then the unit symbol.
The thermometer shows 73 °C
